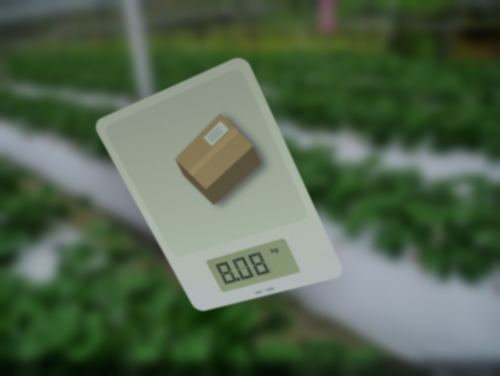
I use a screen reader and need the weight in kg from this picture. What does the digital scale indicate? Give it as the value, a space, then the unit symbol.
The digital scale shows 8.08 kg
